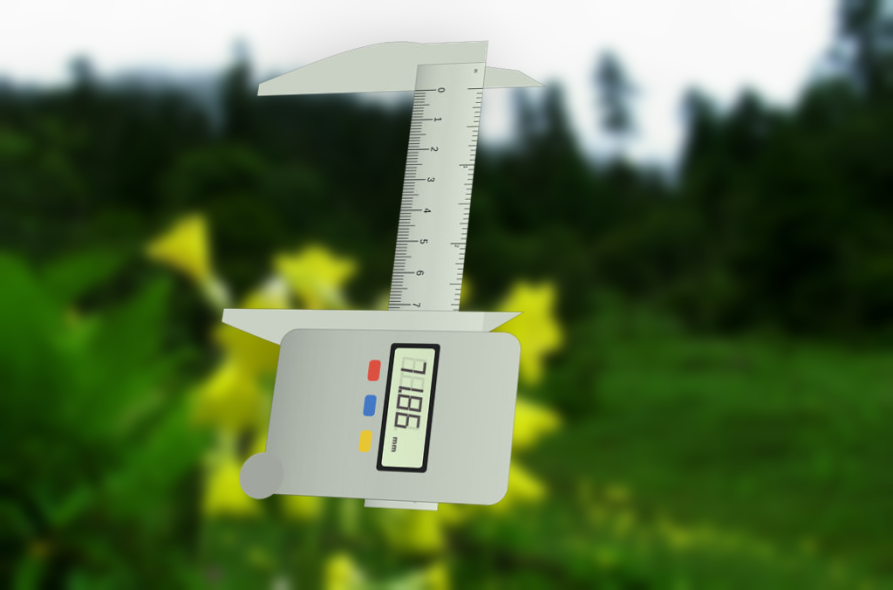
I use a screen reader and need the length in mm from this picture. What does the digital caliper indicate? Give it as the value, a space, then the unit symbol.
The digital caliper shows 71.86 mm
